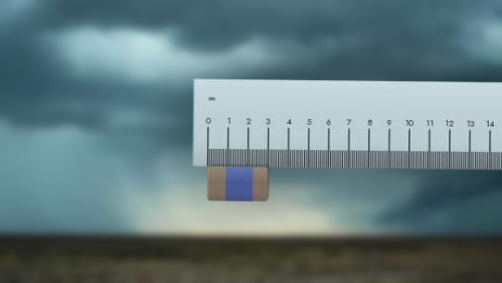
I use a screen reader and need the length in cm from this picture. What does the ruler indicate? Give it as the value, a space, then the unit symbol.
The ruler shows 3 cm
